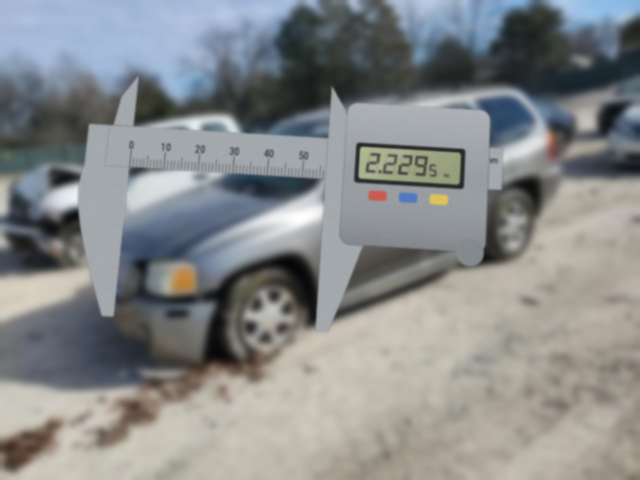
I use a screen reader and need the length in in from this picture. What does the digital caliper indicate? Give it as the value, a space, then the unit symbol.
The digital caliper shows 2.2295 in
